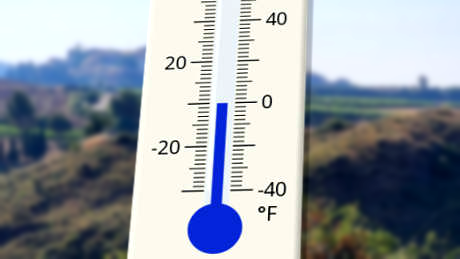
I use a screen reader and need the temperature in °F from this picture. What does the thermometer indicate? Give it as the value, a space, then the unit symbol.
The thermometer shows 0 °F
